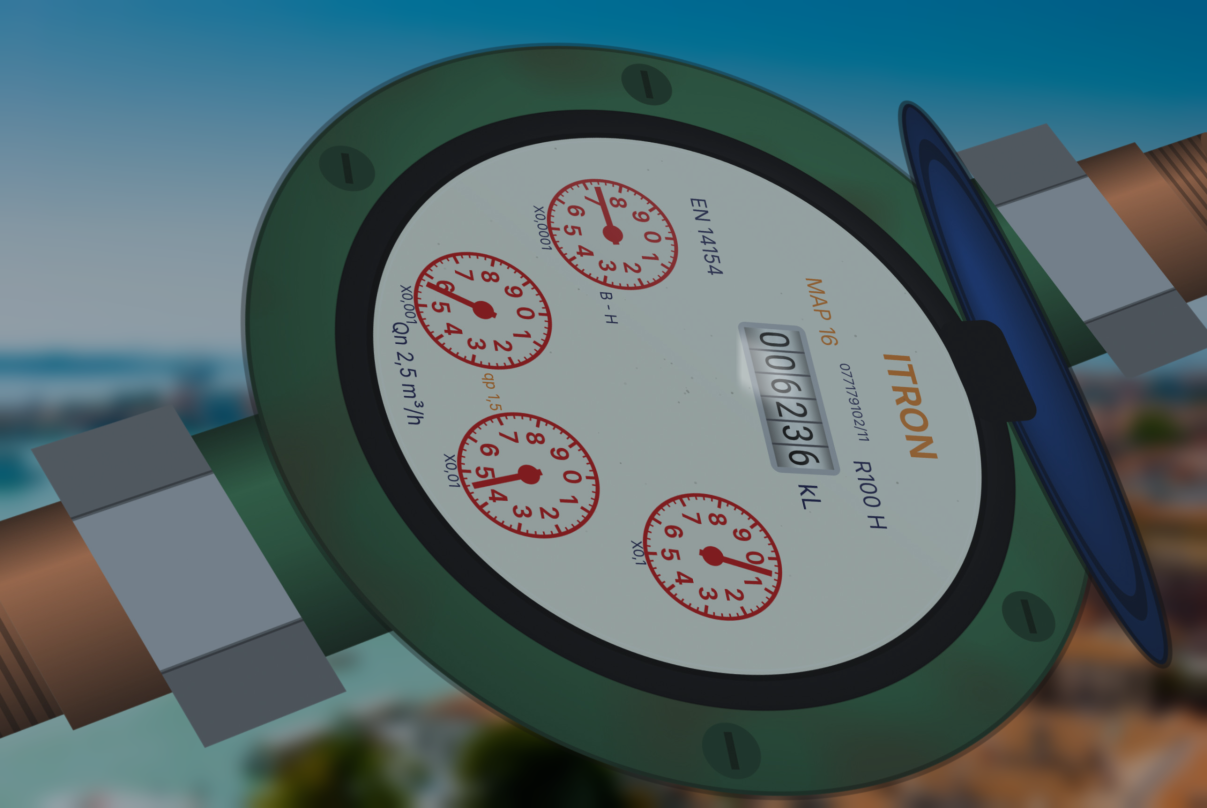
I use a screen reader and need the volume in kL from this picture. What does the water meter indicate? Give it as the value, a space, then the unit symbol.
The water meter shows 6236.0457 kL
